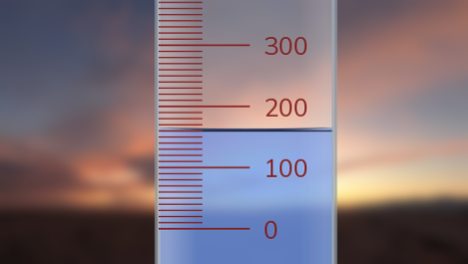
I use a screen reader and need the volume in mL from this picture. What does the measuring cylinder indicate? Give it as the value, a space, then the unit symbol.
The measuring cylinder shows 160 mL
